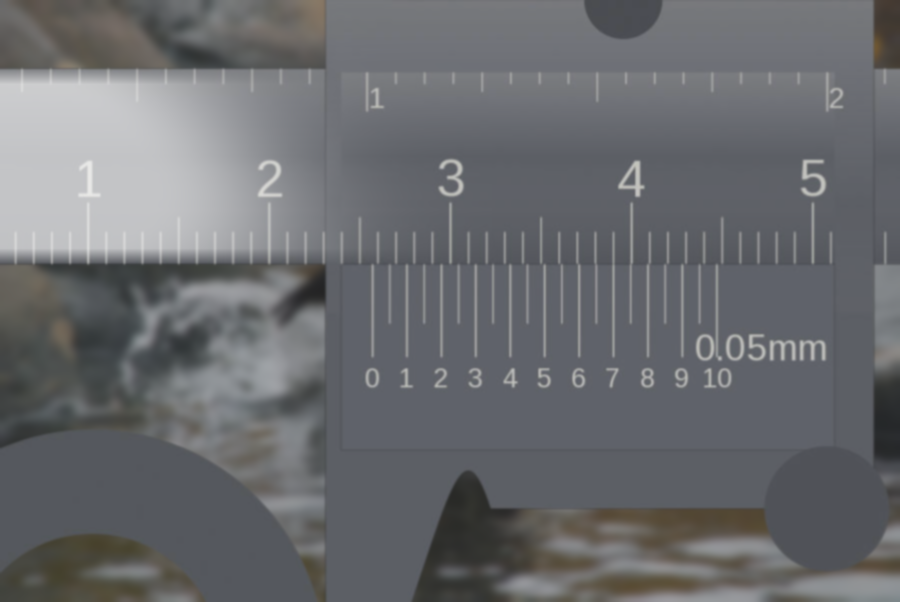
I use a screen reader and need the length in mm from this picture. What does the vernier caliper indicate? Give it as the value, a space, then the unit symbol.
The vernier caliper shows 25.7 mm
